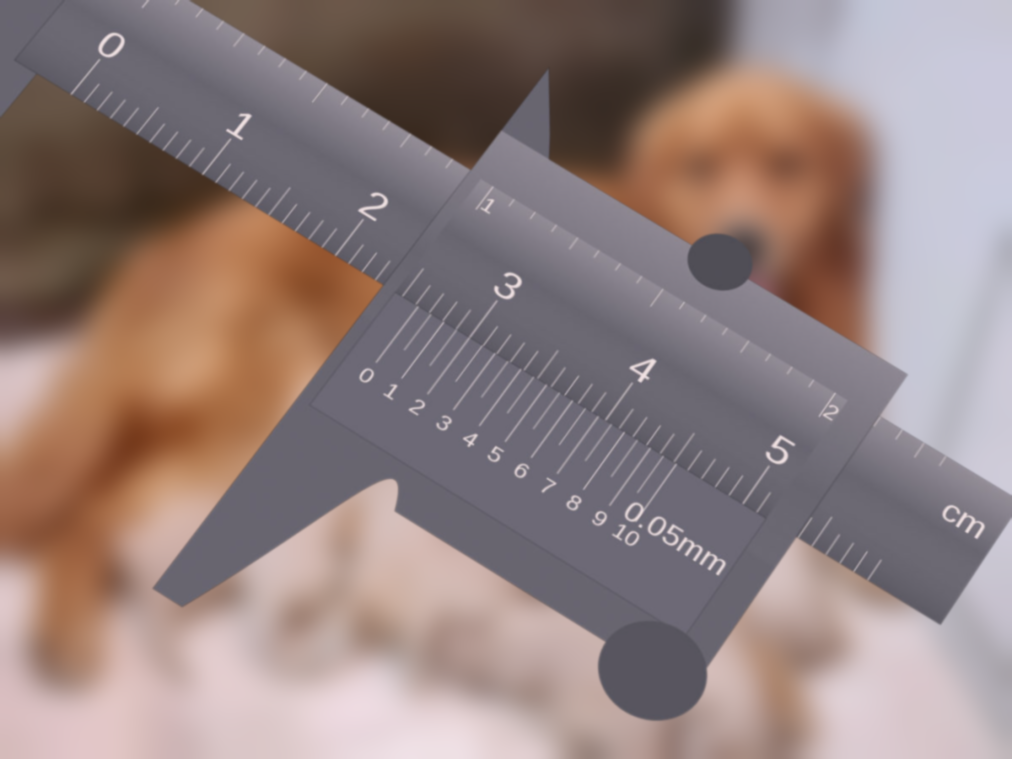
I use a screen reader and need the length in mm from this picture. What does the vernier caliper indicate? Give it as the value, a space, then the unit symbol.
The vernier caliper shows 26.2 mm
